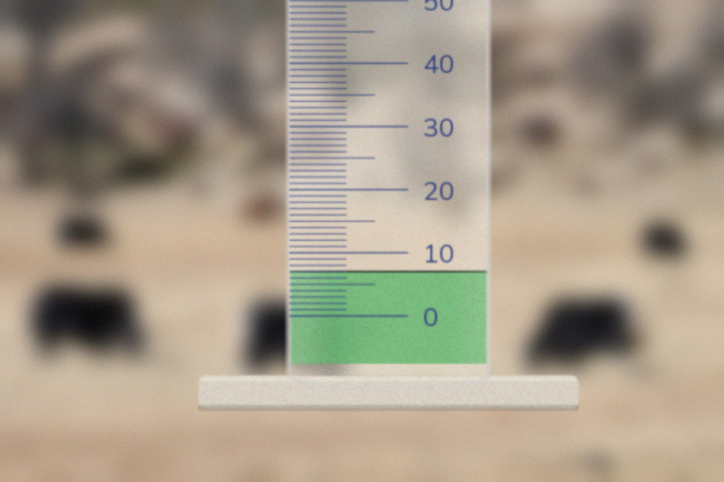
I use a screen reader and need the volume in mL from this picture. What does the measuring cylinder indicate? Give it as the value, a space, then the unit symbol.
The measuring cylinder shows 7 mL
